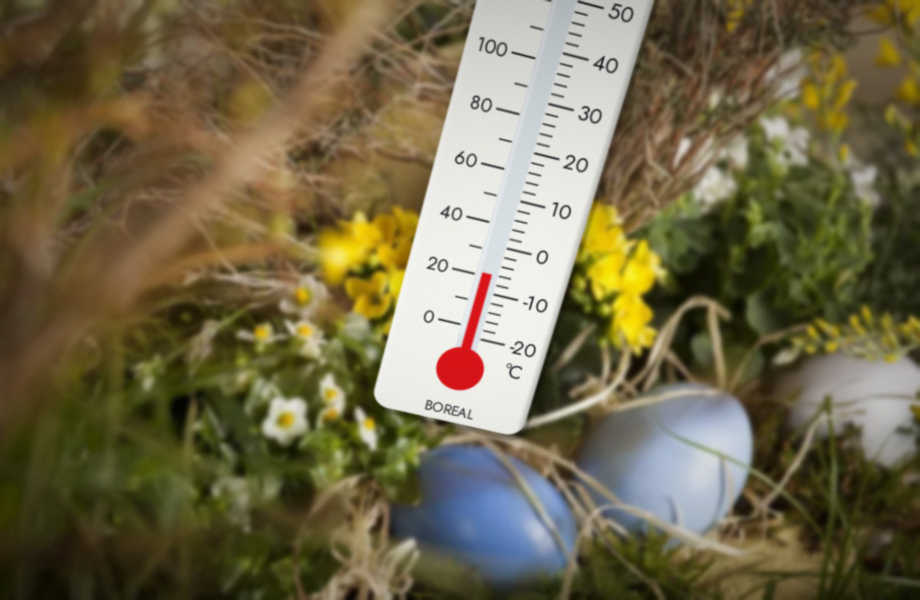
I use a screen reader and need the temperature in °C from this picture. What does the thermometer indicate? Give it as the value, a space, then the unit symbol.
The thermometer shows -6 °C
